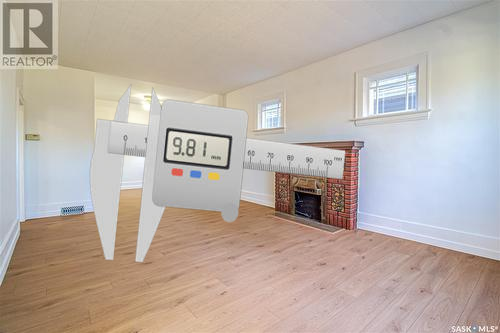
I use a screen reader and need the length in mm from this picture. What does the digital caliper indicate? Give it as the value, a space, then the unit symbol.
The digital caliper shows 9.81 mm
